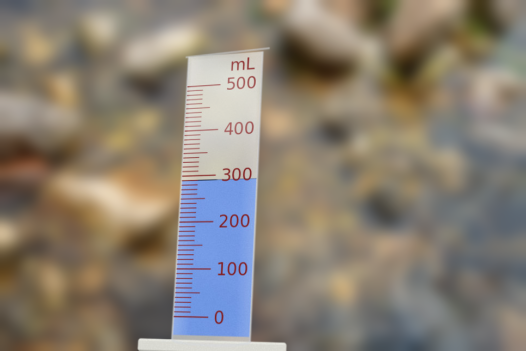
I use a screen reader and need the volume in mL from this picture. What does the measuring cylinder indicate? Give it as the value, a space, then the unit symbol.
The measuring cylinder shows 290 mL
